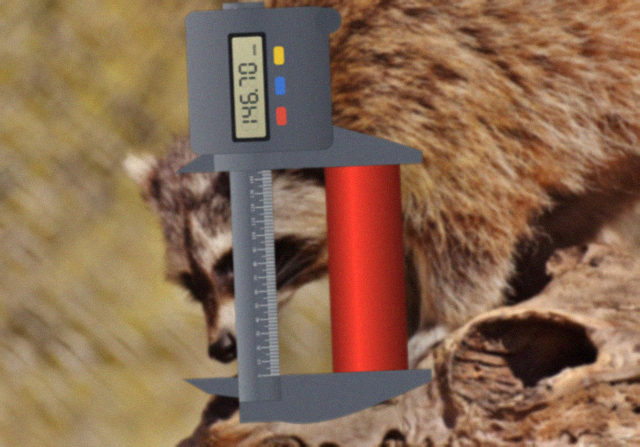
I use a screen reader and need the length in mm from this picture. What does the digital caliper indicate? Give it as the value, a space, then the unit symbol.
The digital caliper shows 146.70 mm
